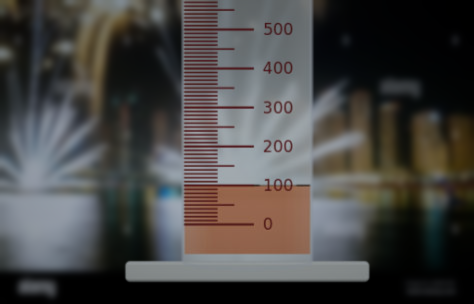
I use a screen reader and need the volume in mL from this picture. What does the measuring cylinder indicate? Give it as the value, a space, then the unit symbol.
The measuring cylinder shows 100 mL
